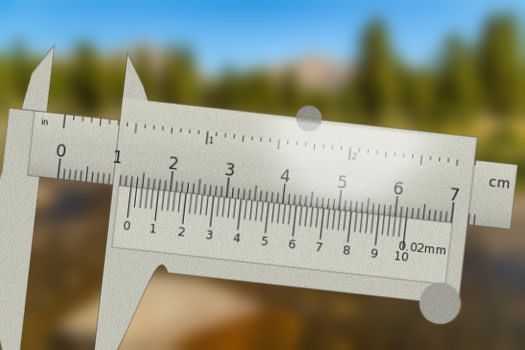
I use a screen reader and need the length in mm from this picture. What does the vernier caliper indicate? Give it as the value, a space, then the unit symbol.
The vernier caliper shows 13.0 mm
